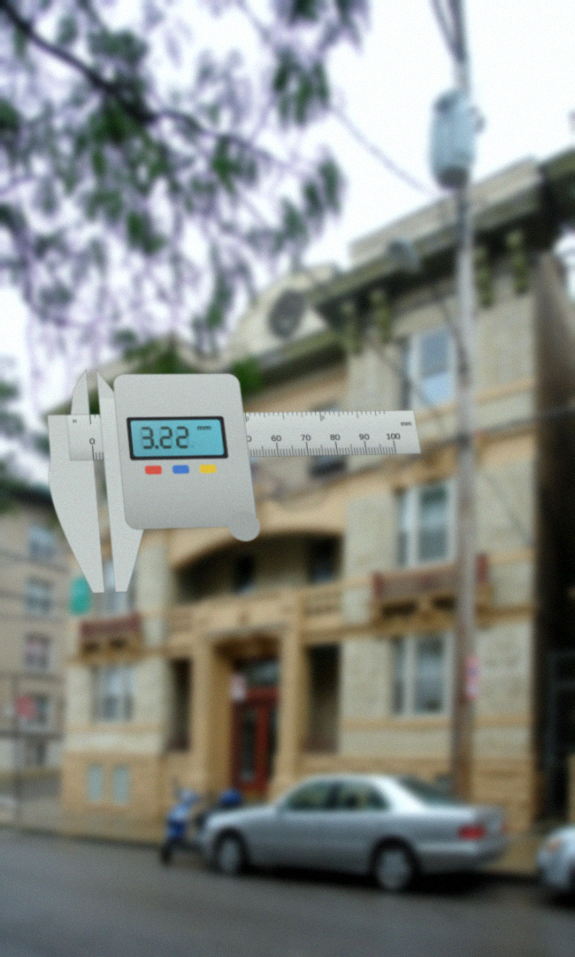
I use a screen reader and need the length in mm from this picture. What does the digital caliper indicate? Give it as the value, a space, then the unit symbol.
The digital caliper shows 3.22 mm
